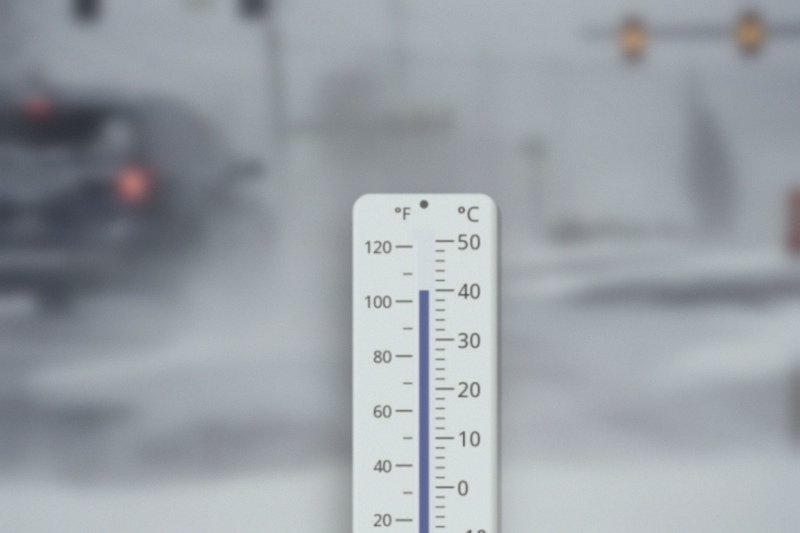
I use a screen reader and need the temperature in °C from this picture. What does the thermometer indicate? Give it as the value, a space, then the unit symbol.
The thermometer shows 40 °C
